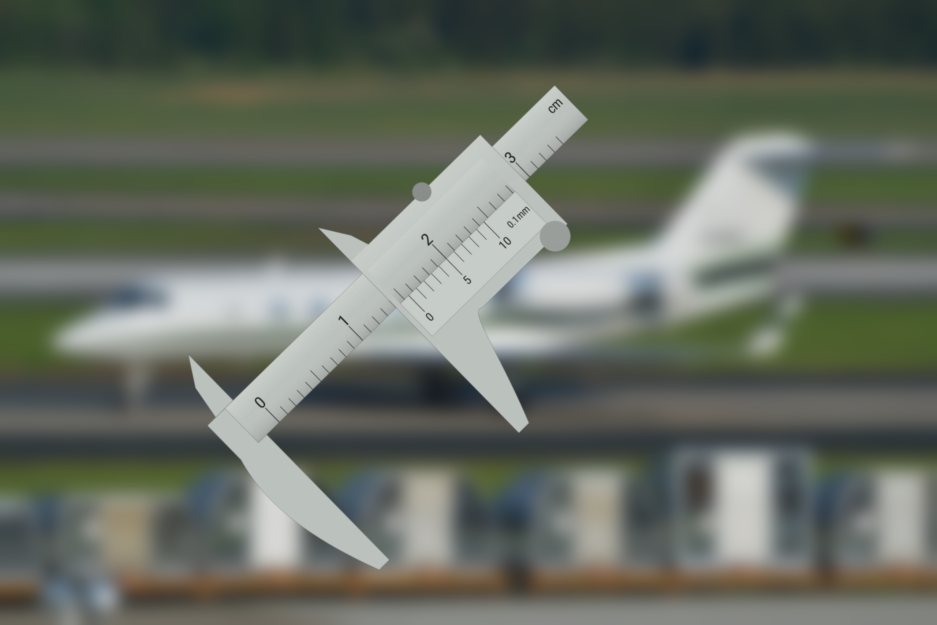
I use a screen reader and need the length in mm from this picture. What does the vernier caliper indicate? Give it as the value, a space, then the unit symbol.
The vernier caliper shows 15.5 mm
